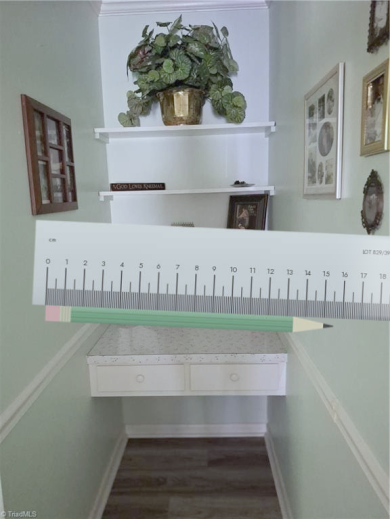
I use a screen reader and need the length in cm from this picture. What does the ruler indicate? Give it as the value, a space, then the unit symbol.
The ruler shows 15.5 cm
